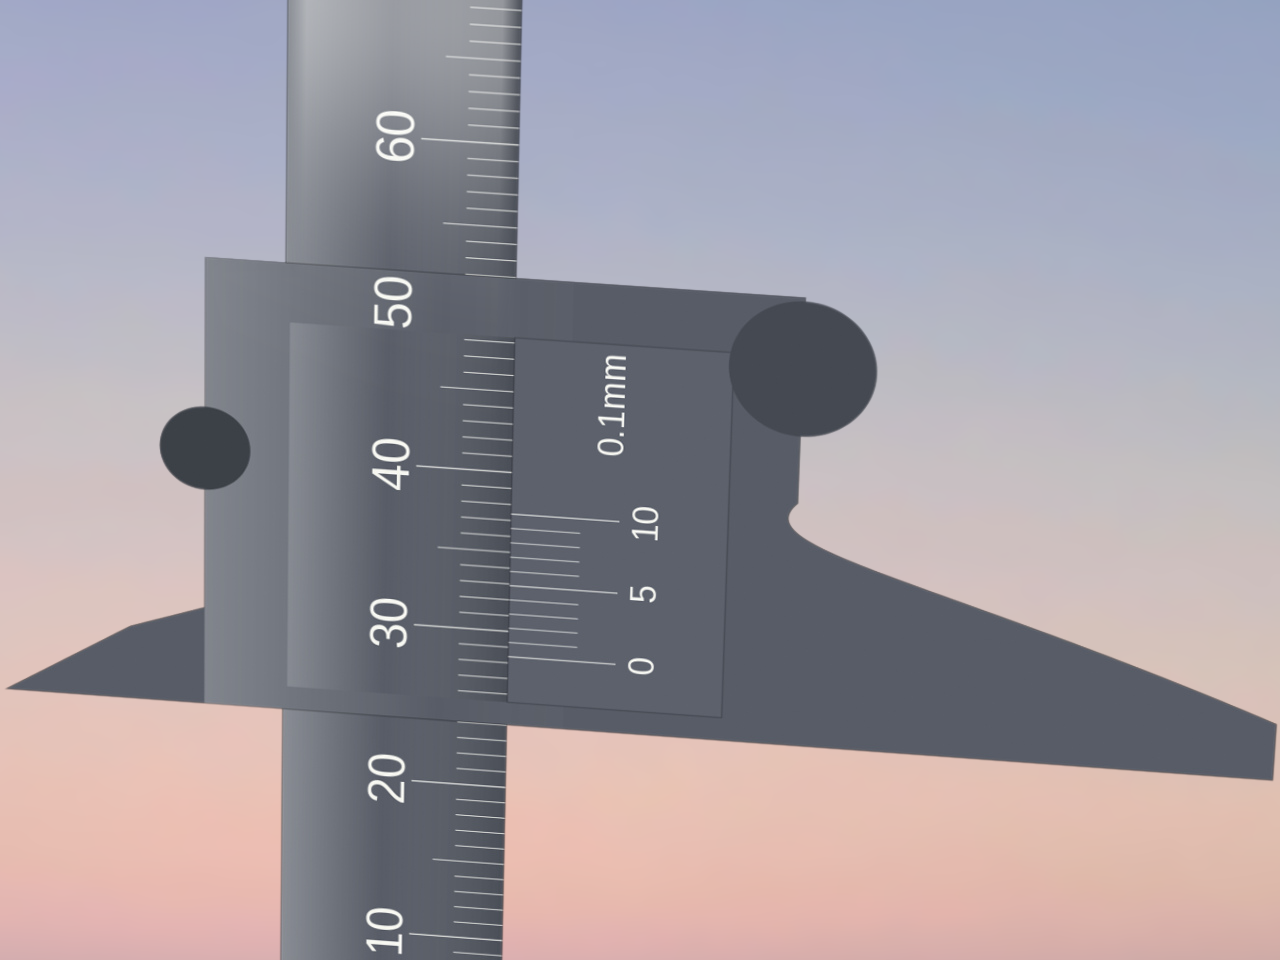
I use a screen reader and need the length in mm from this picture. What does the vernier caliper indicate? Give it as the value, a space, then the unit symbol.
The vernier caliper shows 28.4 mm
